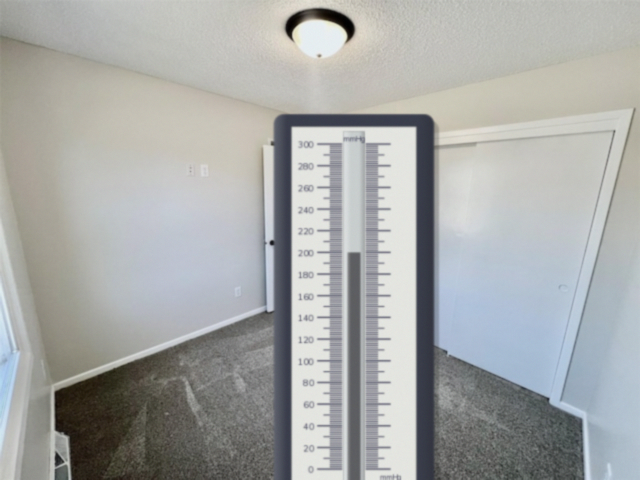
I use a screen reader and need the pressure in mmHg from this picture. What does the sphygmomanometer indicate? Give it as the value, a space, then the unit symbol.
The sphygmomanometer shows 200 mmHg
